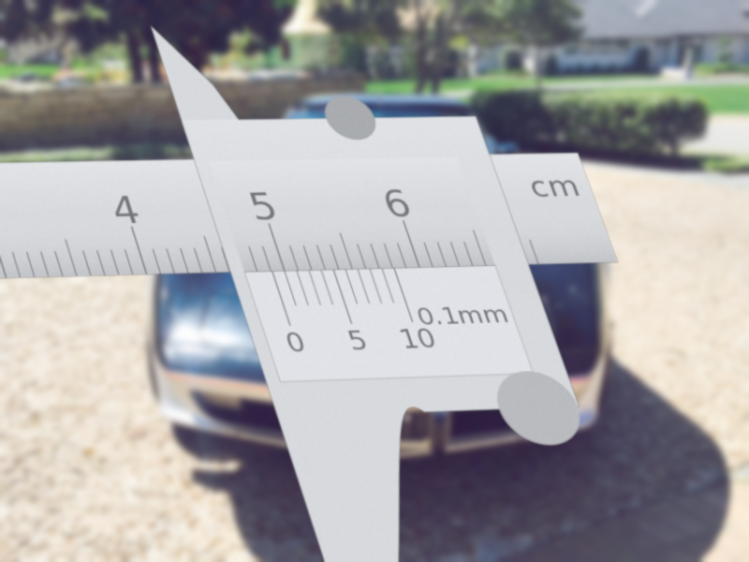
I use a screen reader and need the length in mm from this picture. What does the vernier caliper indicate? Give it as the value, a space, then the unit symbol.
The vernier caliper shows 49.1 mm
